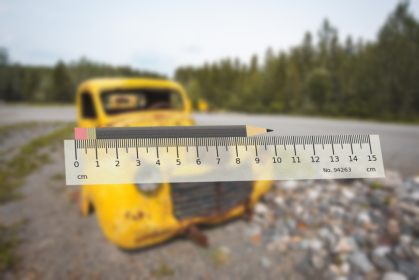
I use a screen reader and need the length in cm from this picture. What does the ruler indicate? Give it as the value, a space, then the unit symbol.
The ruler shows 10 cm
